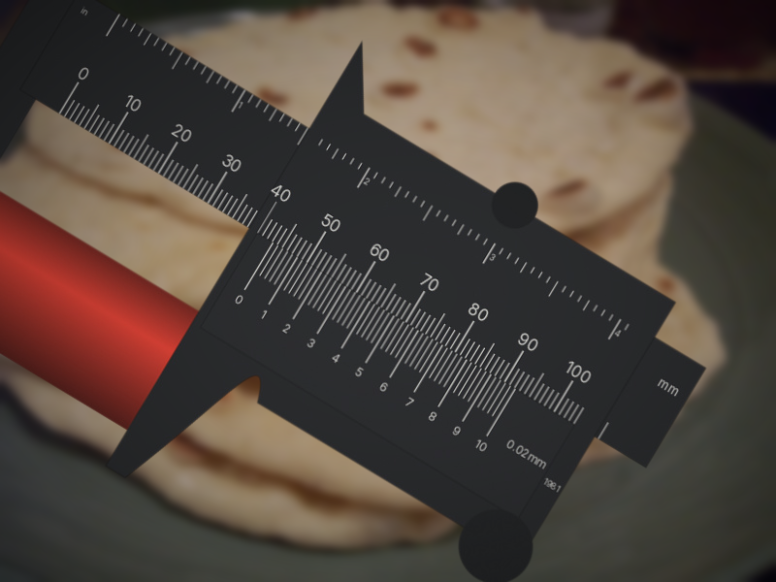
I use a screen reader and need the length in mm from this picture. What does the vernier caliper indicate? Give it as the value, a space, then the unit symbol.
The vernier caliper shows 43.2 mm
